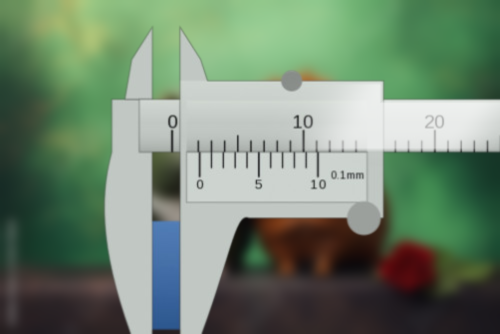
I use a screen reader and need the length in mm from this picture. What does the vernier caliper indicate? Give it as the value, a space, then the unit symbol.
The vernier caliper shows 2.1 mm
